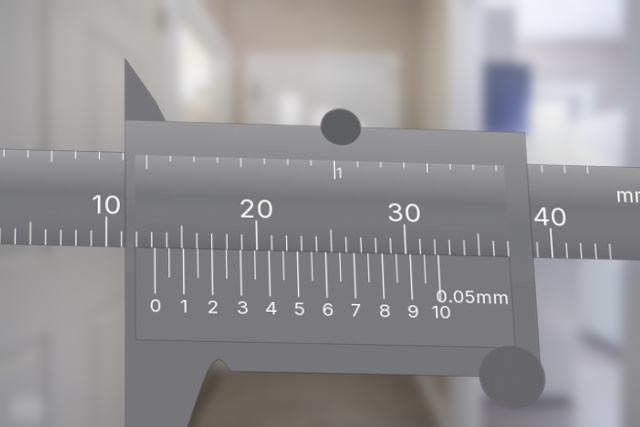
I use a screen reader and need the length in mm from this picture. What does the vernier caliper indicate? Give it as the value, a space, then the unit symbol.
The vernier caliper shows 13.2 mm
